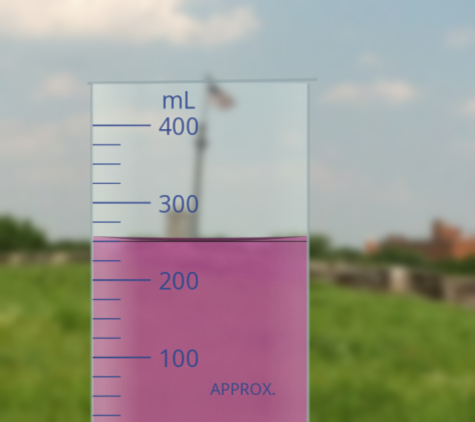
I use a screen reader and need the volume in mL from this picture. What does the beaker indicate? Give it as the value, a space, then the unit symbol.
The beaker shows 250 mL
